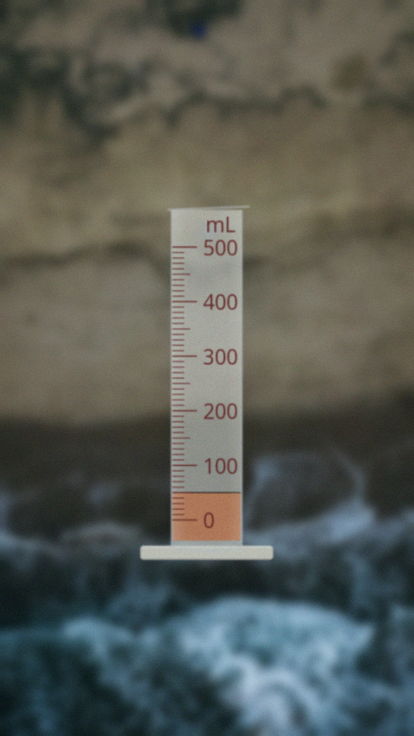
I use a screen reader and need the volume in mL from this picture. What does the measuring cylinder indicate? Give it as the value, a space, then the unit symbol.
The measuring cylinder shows 50 mL
